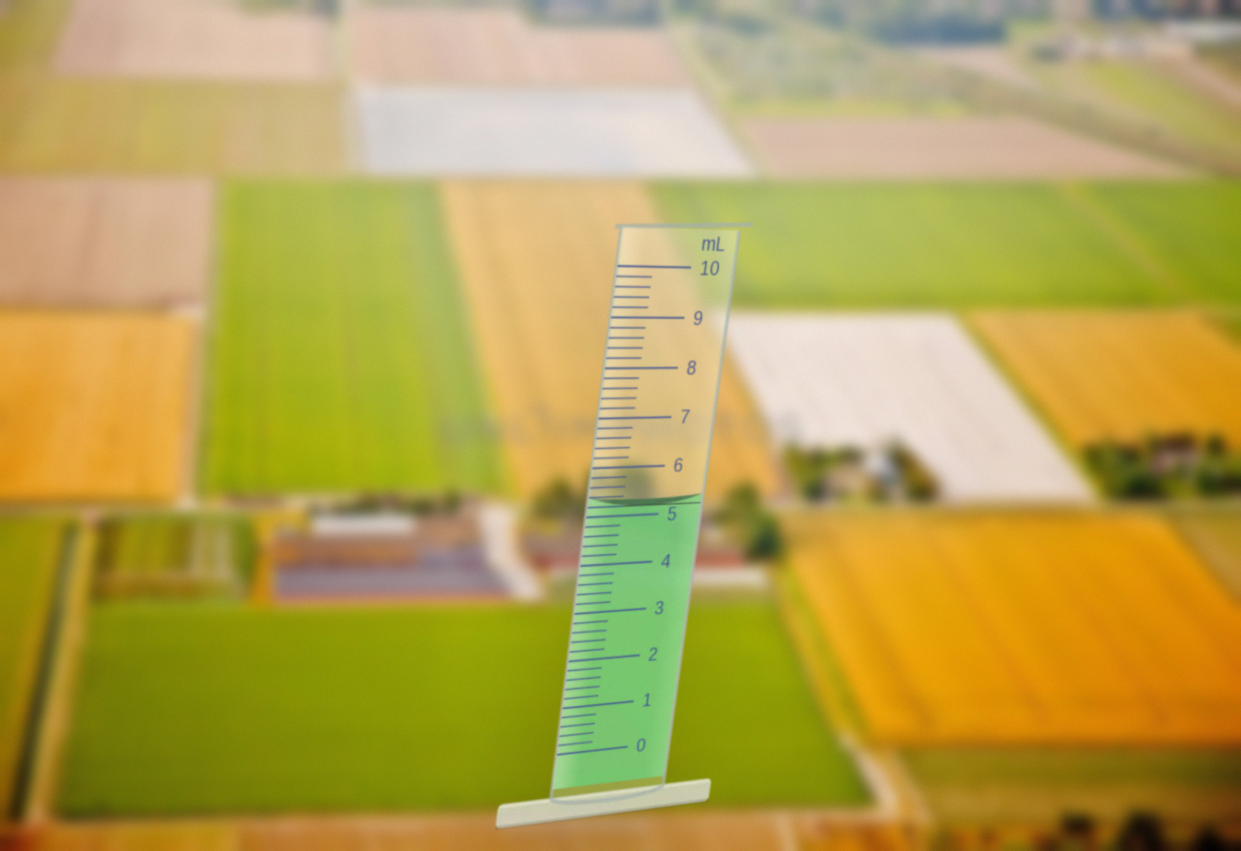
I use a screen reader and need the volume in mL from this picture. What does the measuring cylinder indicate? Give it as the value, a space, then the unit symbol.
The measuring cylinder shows 5.2 mL
